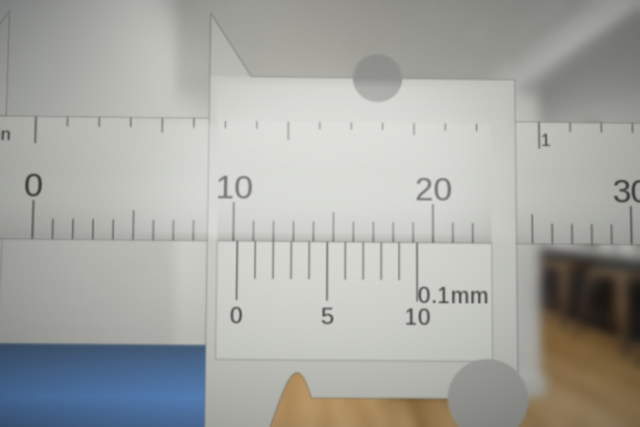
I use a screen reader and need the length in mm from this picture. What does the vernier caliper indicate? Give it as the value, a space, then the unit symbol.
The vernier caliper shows 10.2 mm
